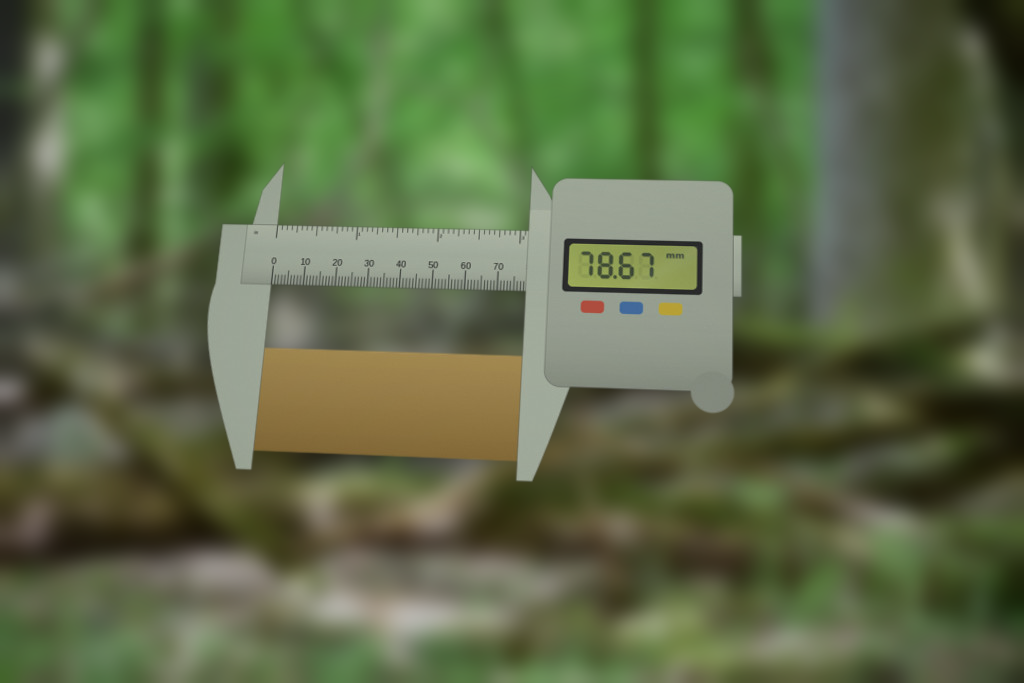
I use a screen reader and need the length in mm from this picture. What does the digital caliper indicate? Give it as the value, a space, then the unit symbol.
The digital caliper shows 78.67 mm
